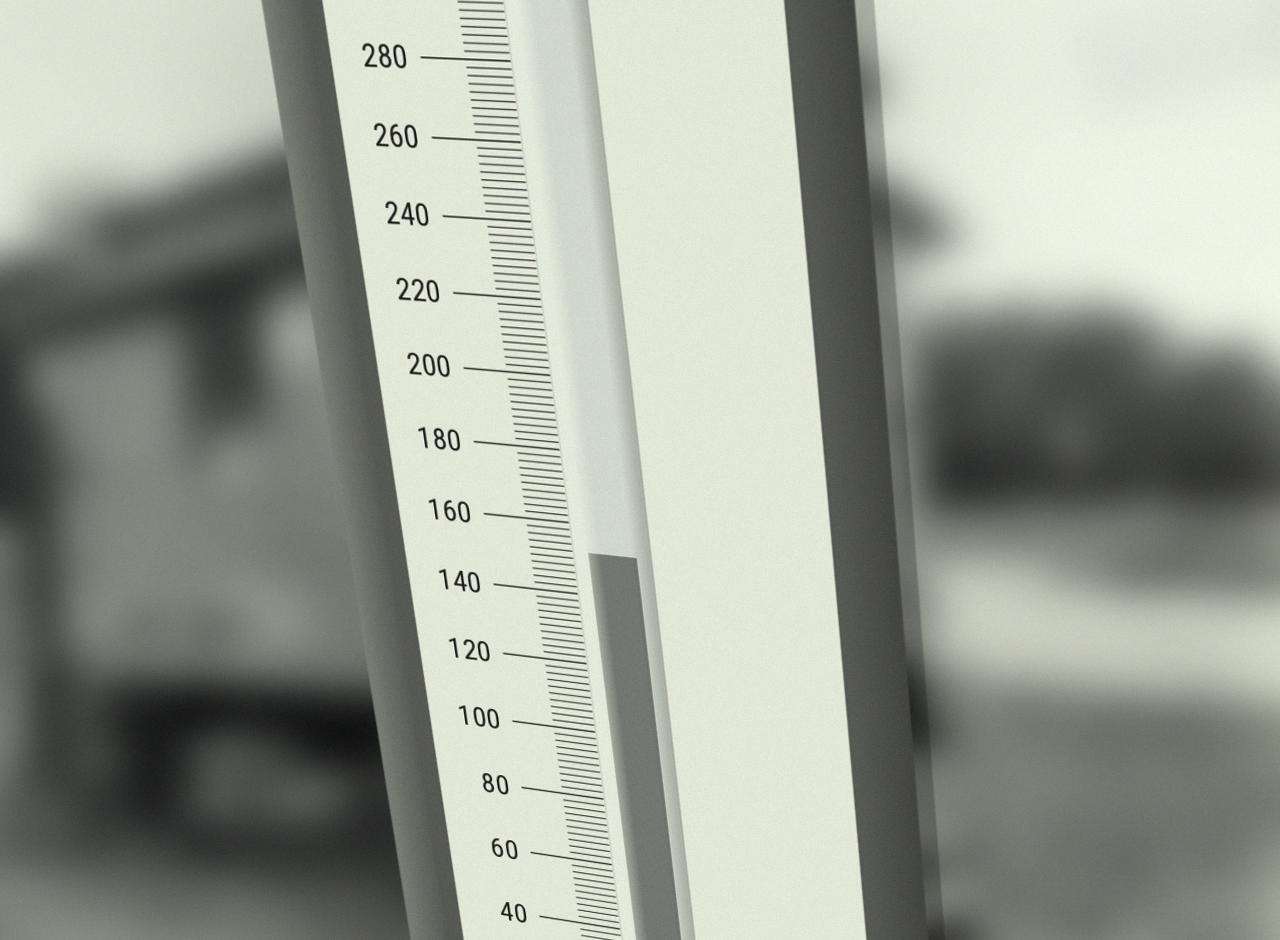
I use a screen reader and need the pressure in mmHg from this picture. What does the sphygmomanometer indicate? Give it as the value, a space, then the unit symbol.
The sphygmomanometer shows 152 mmHg
